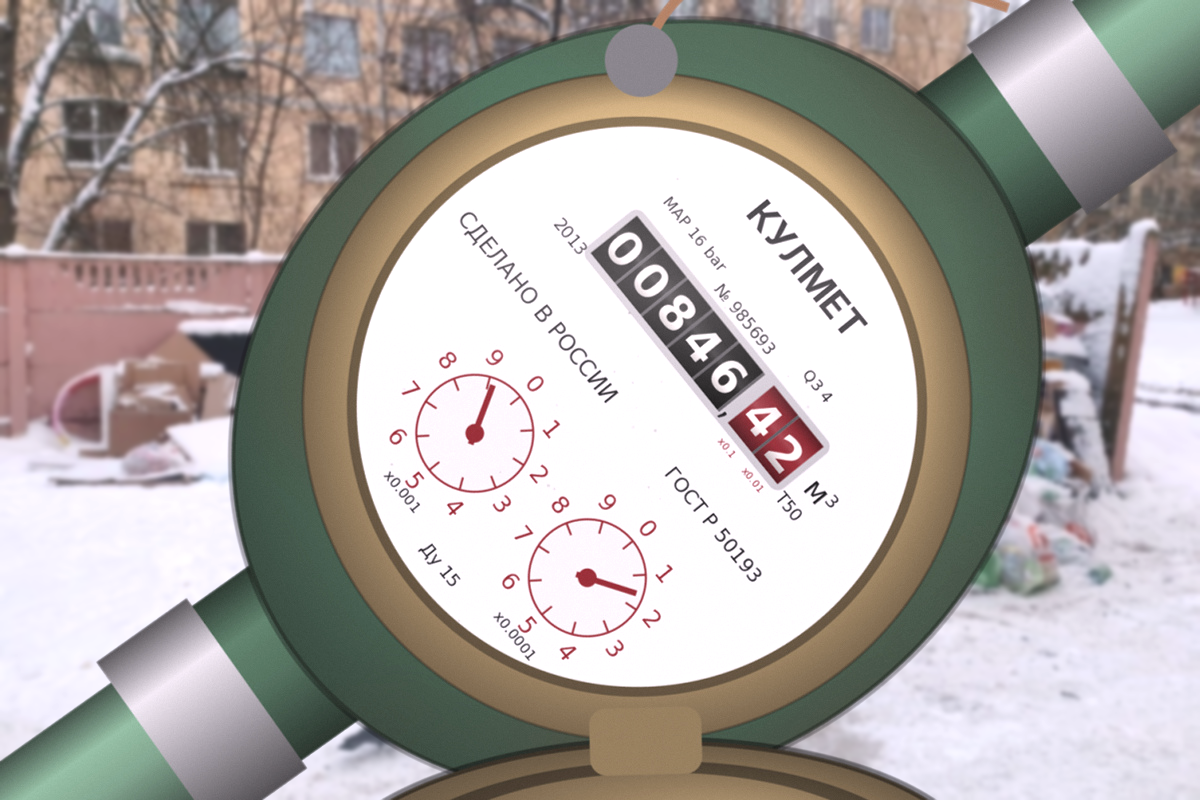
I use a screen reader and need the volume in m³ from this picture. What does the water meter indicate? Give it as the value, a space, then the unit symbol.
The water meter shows 846.4191 m³
